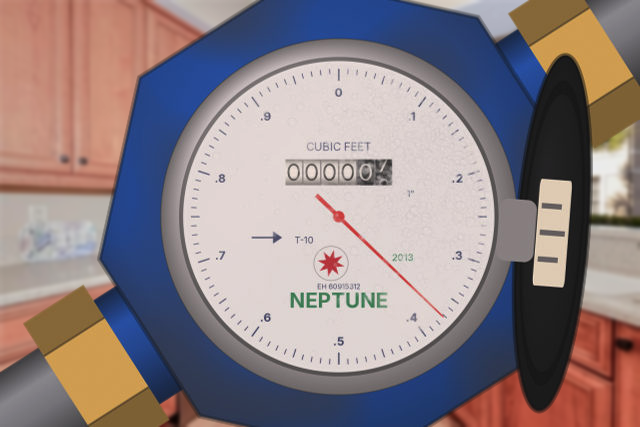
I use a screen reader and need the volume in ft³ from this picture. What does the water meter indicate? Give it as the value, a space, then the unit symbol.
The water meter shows 7.37 ft³
